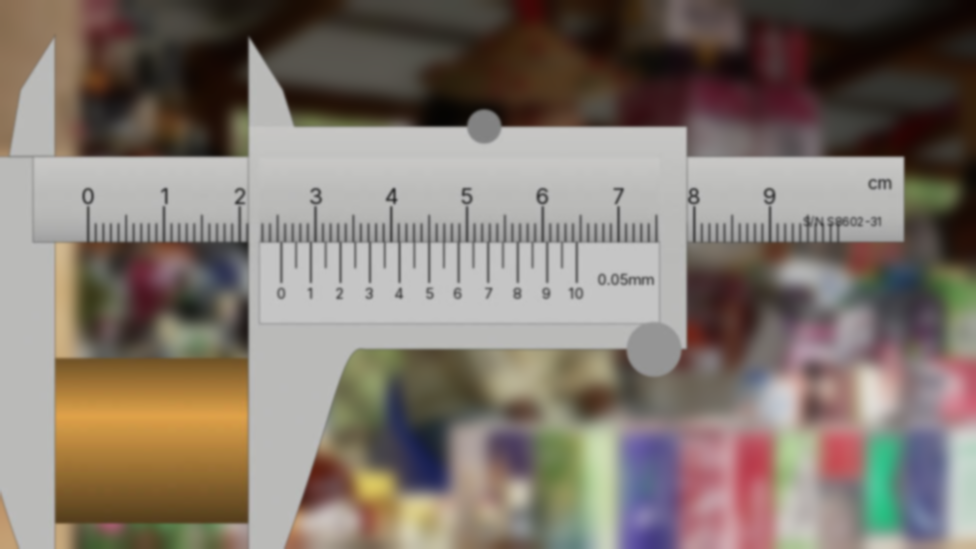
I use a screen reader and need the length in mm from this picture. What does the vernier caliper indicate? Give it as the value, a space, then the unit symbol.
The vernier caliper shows 25.5 mm
